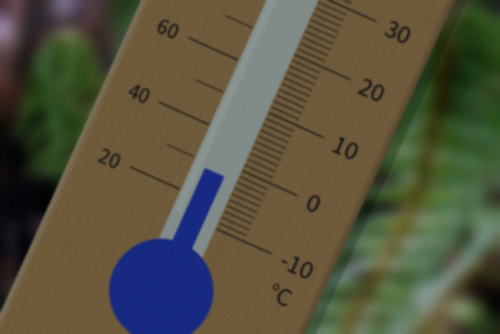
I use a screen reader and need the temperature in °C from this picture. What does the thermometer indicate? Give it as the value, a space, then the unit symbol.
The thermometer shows -2 °C
